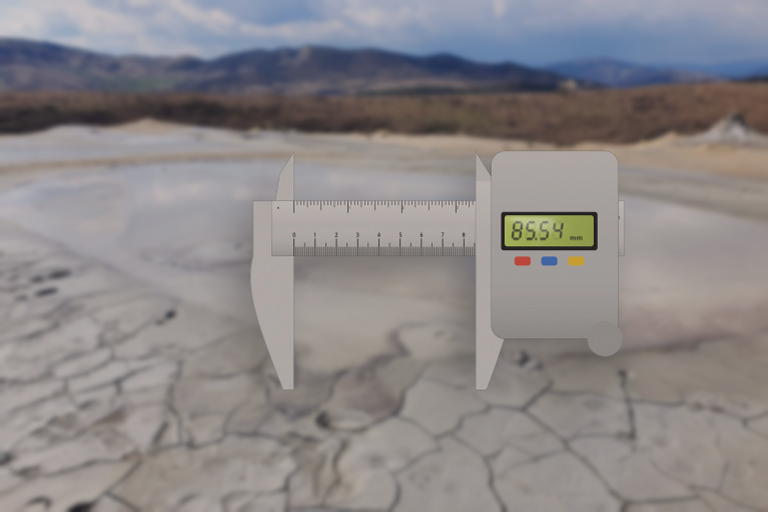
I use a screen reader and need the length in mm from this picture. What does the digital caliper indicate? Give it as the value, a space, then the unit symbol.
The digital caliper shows 85.54 mm
